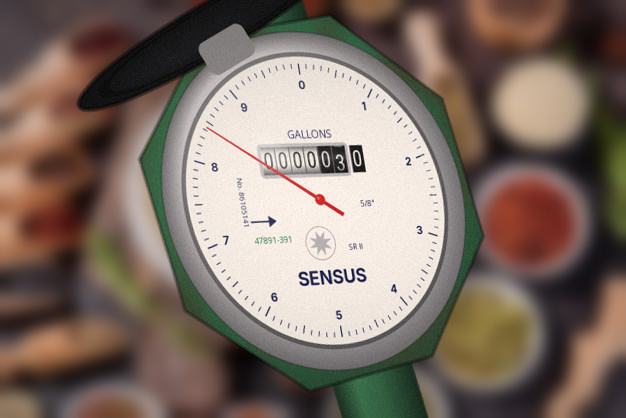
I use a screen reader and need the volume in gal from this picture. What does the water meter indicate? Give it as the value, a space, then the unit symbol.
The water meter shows 28.4 gal
